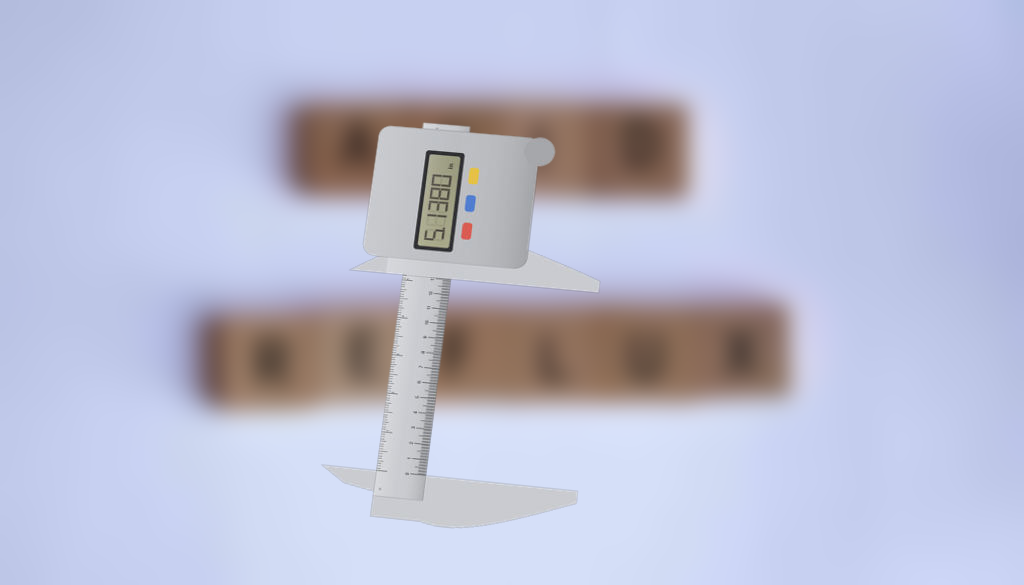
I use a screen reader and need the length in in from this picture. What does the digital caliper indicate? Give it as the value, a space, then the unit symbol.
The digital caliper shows 5.1380 in
